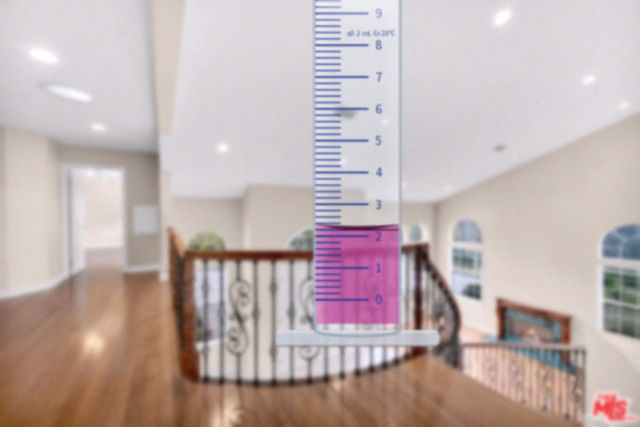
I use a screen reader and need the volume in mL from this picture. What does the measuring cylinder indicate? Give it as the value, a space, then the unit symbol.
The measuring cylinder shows 2.2 mL
